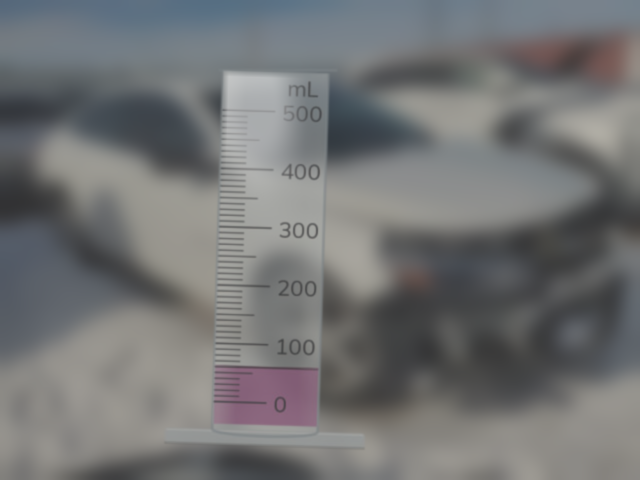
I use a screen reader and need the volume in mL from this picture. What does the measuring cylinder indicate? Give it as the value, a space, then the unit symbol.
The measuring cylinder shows 60 mL
